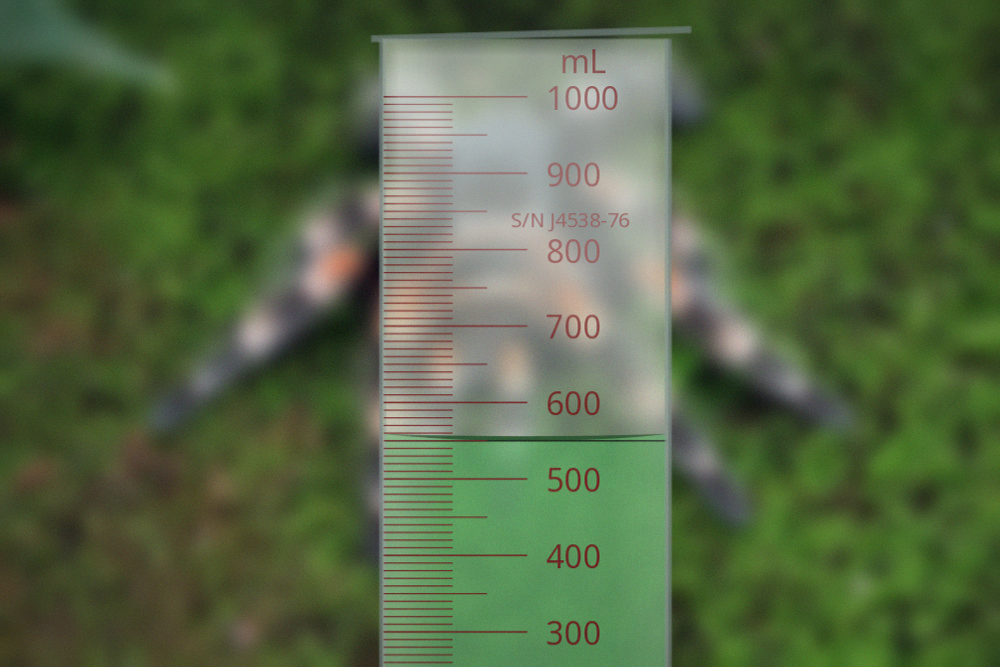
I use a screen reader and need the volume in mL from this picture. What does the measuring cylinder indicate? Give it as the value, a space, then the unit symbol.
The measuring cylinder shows 550 mL
